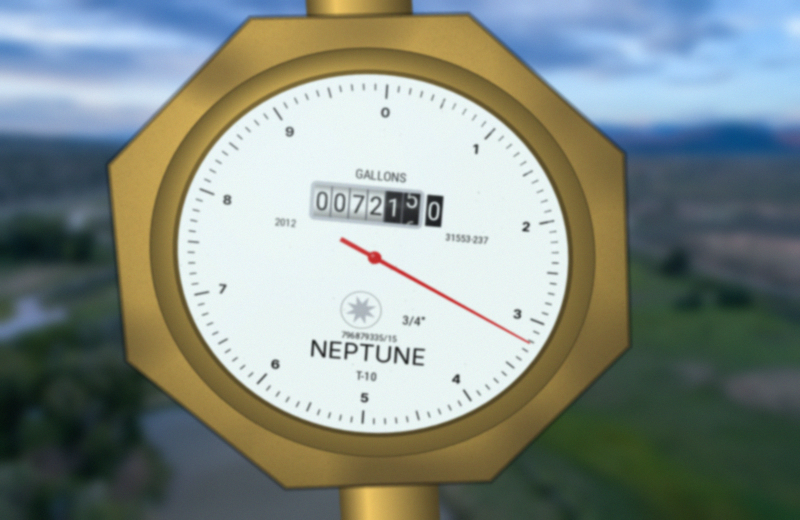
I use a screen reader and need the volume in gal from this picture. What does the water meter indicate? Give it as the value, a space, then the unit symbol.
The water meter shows 72153.2 gal
